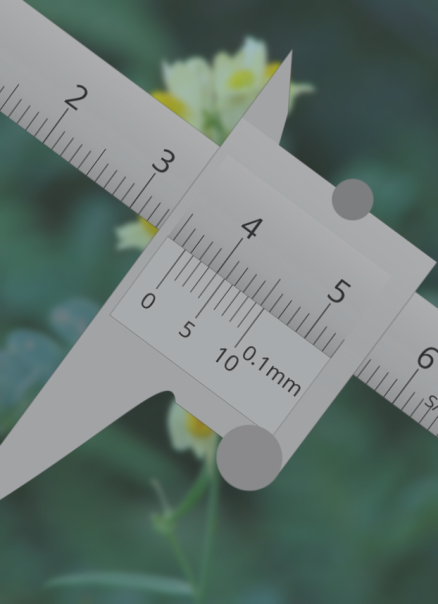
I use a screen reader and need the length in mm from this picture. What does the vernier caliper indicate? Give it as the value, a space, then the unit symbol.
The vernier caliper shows 36.4 mm
